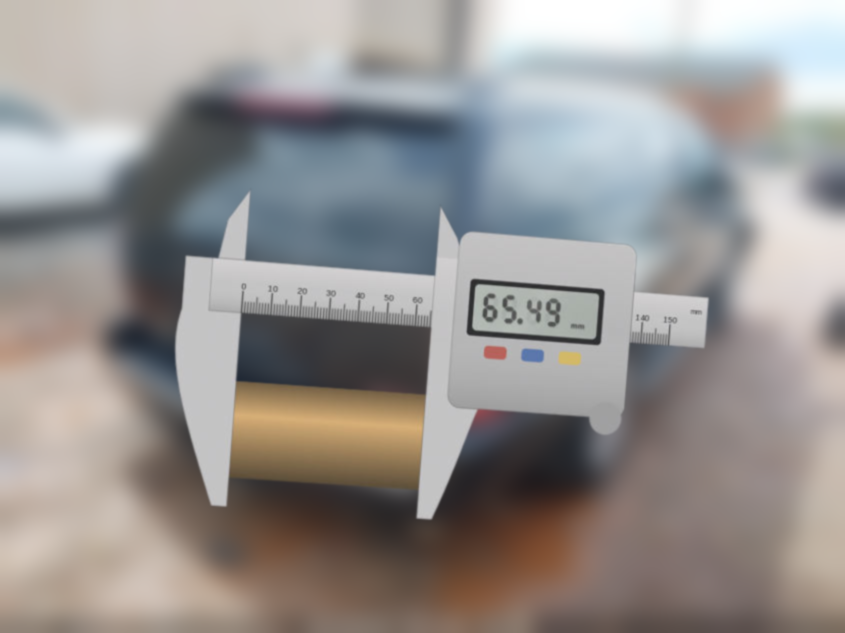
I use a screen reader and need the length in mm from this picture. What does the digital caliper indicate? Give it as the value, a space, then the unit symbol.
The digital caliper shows 65.49 mm
